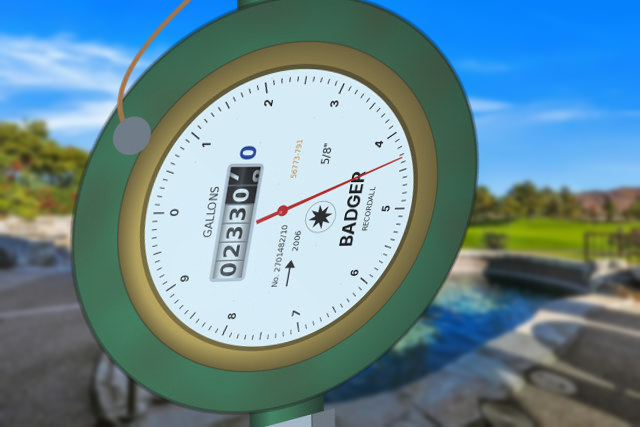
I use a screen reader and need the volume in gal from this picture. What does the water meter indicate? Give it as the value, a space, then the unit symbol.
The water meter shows 233074.3 gal
